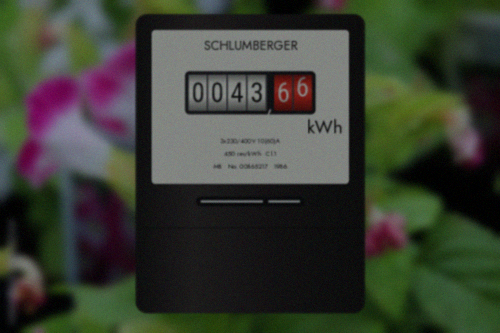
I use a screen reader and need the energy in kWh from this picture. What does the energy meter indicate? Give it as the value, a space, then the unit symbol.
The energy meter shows 43.66 kWh
